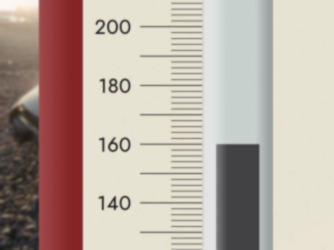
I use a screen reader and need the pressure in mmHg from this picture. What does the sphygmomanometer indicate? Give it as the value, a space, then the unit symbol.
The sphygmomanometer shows 160 mmHg
